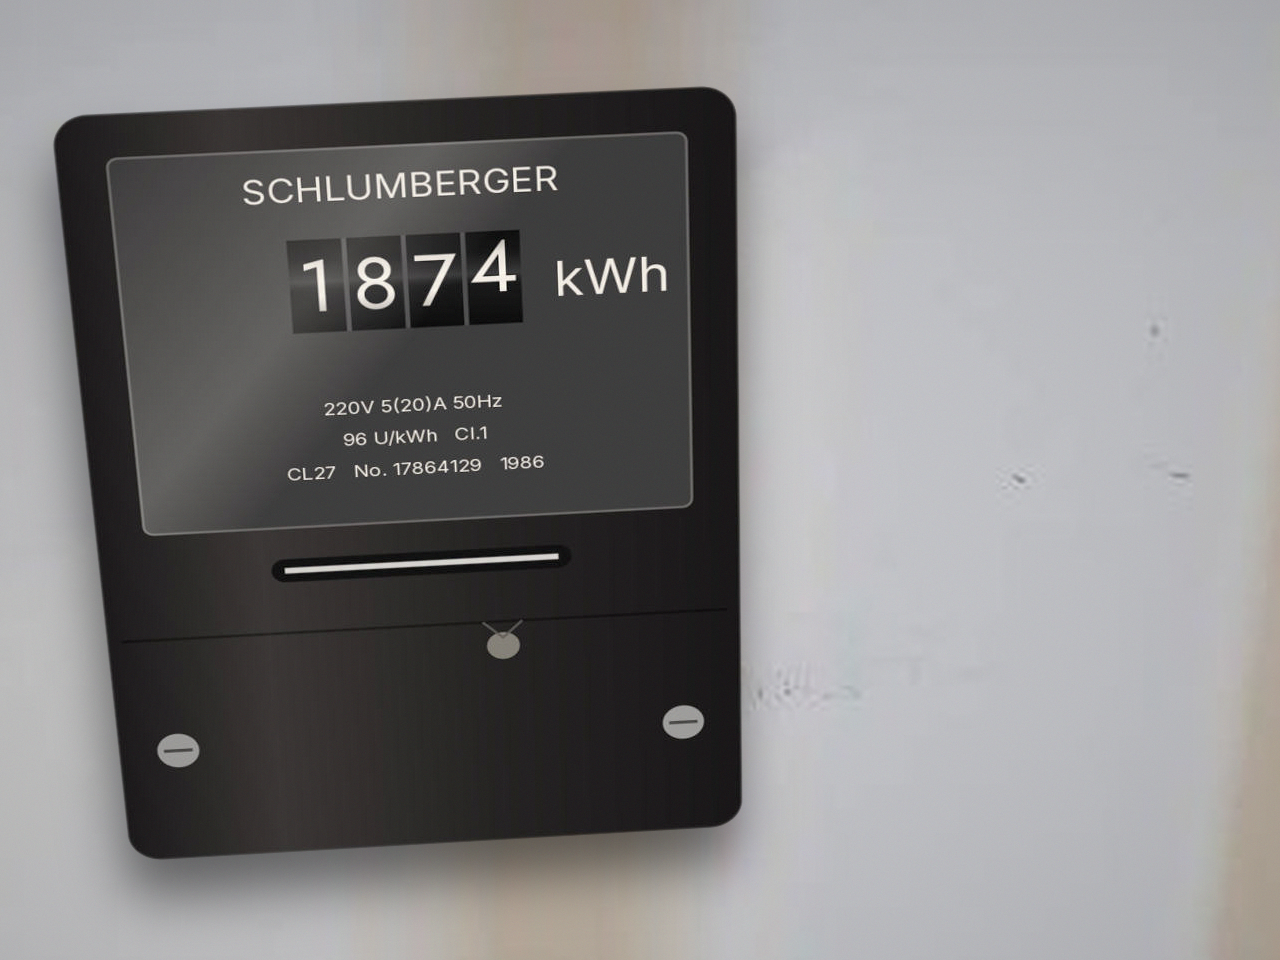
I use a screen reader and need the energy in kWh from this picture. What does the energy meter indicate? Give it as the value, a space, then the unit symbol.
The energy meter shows 1874 kWh
